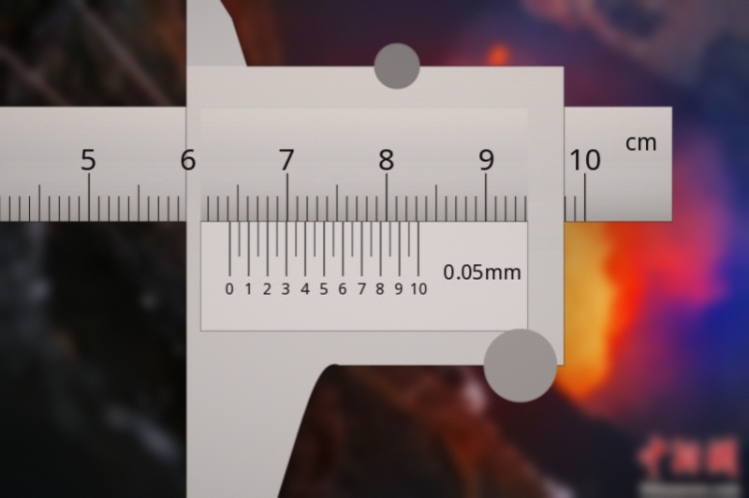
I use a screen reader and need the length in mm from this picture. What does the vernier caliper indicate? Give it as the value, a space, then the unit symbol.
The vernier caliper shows 64.2 mm
